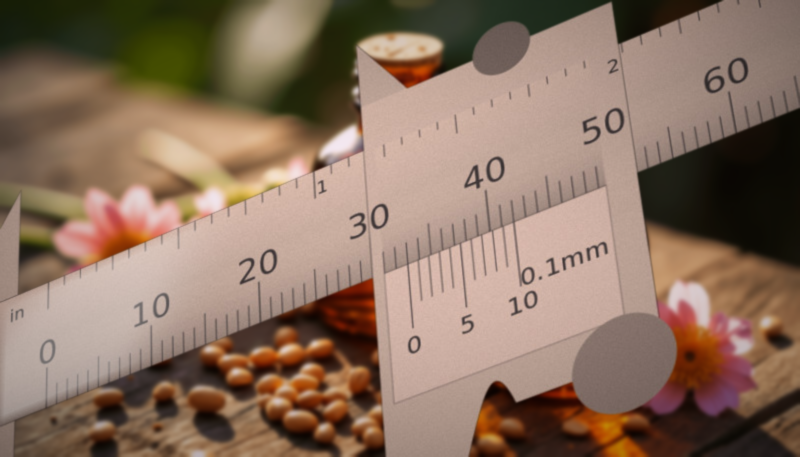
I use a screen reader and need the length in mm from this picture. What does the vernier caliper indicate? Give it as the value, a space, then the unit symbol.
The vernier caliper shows 33.0 mm
